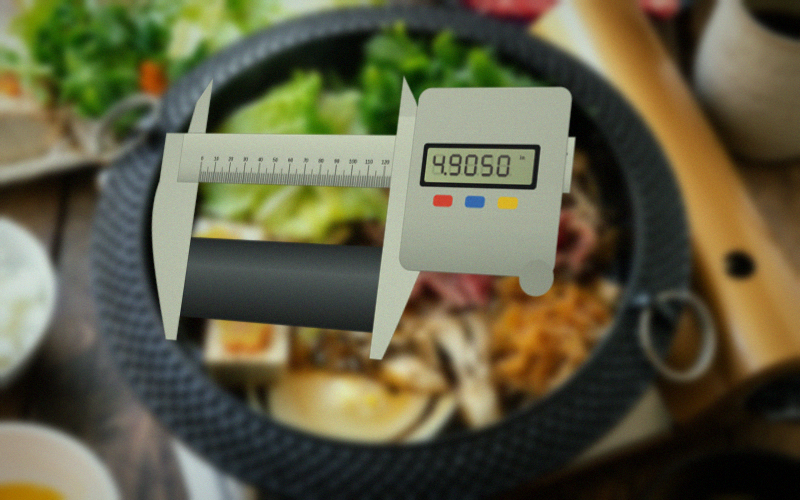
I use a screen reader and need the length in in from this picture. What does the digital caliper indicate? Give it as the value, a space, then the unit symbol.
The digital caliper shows 4.9050 in
